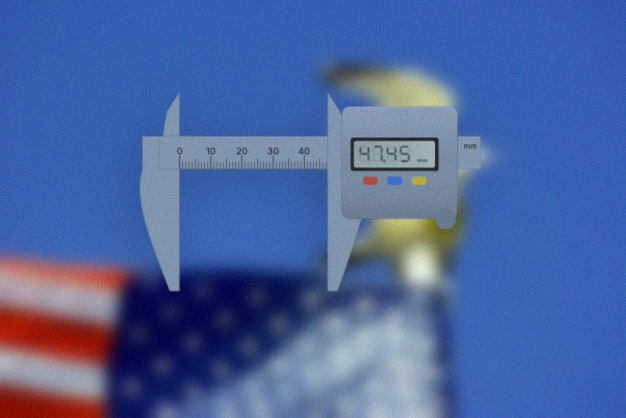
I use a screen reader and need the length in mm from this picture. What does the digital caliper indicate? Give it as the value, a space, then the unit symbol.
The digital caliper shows 47.45 mm
